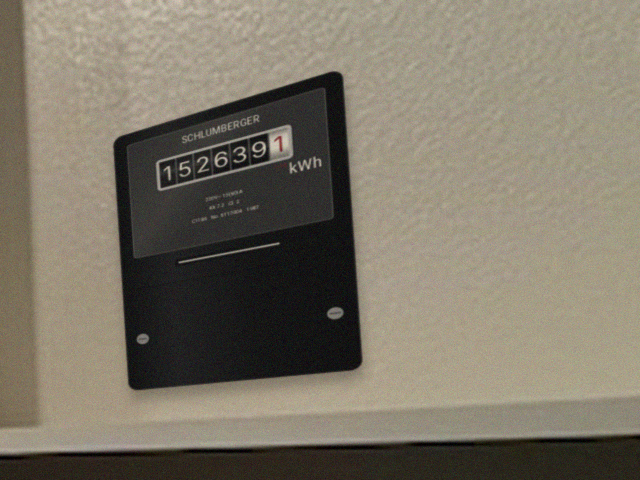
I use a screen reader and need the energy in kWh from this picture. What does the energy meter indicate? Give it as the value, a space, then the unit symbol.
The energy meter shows 152639.1 kWh
